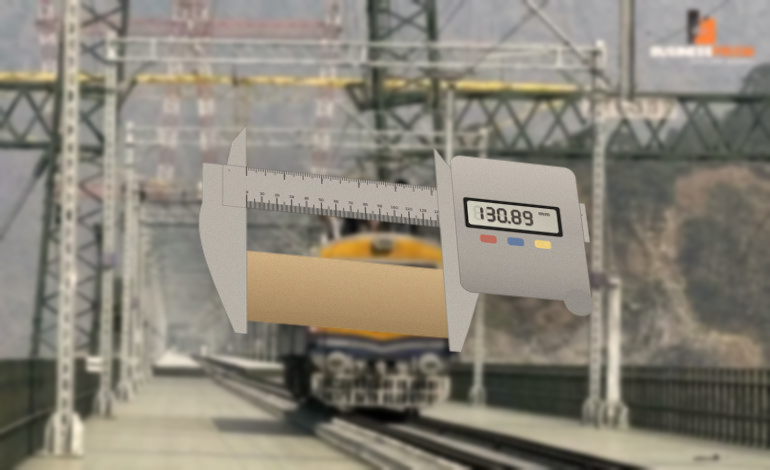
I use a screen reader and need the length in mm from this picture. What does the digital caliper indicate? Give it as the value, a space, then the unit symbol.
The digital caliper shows 130.89 mm
